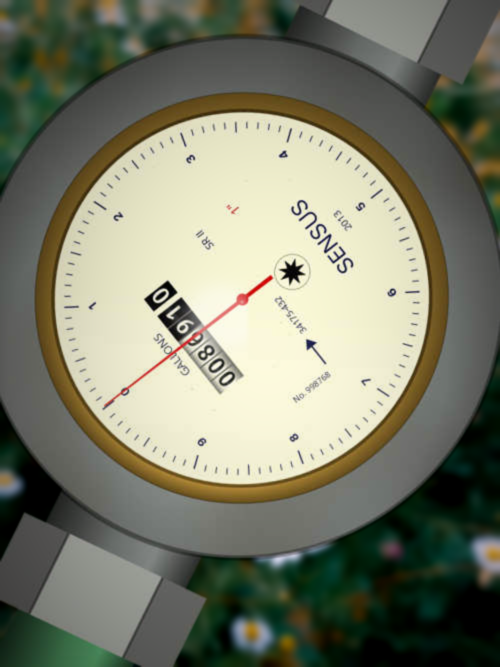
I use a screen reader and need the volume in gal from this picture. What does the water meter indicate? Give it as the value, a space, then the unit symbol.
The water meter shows 86910.0 gal
